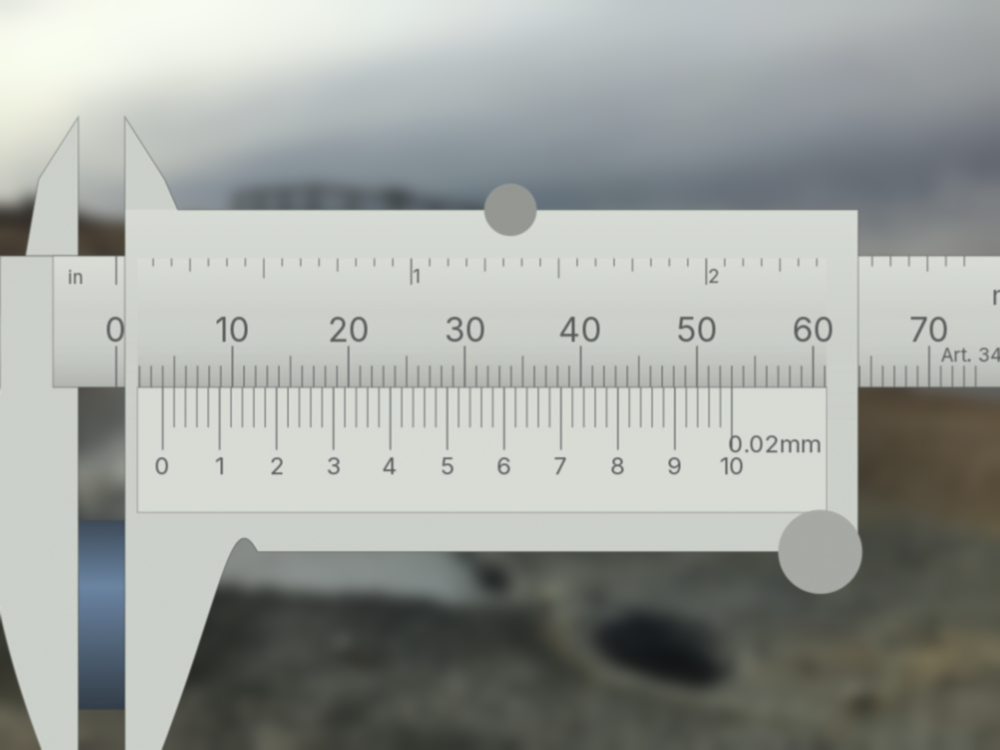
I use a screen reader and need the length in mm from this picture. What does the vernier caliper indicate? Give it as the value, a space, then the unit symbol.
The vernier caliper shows 4.0 mm
